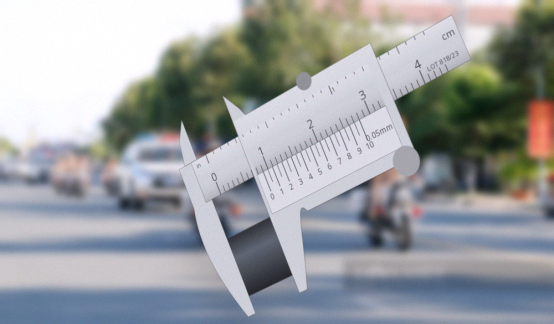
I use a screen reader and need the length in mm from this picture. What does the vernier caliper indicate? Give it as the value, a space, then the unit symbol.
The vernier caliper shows 9.0 mm
